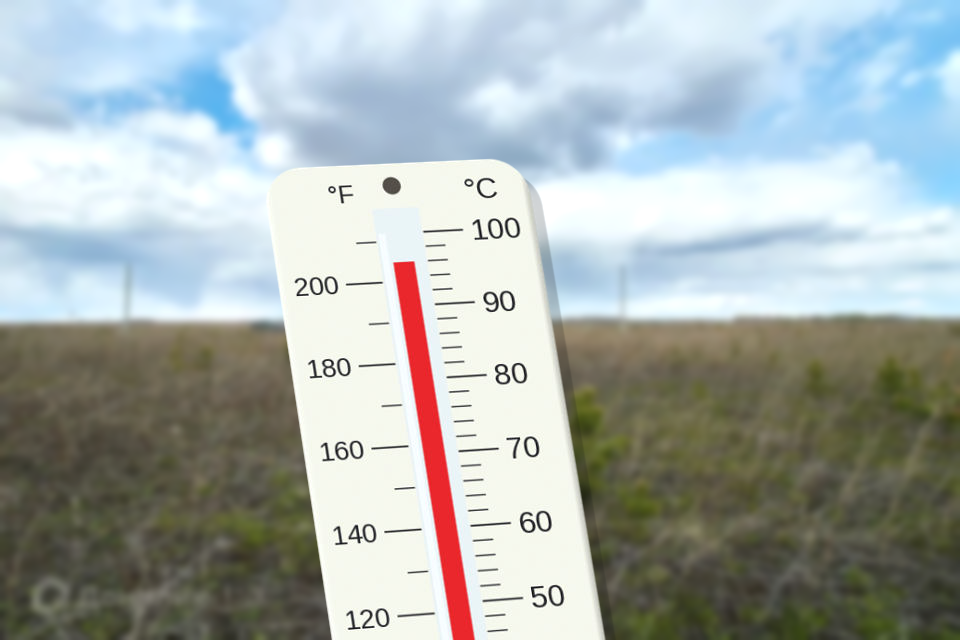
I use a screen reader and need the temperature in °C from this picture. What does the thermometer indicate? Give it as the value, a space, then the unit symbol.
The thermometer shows 96 °C
